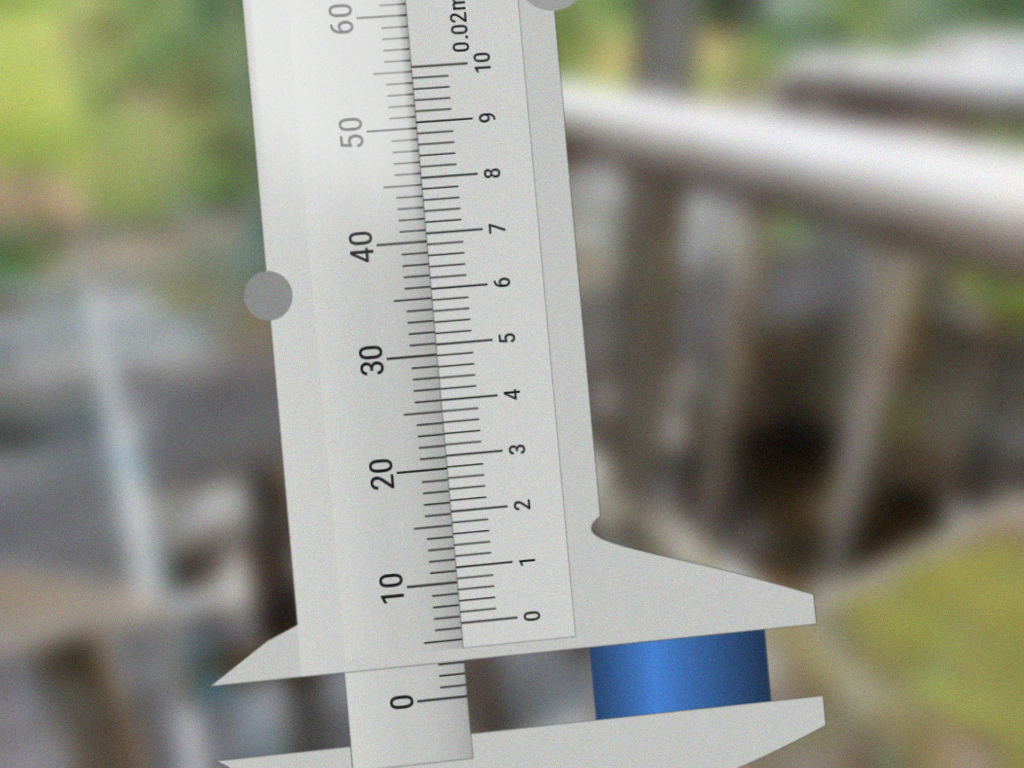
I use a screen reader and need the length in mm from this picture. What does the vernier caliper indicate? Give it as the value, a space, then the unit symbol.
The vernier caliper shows 6.4 mm
